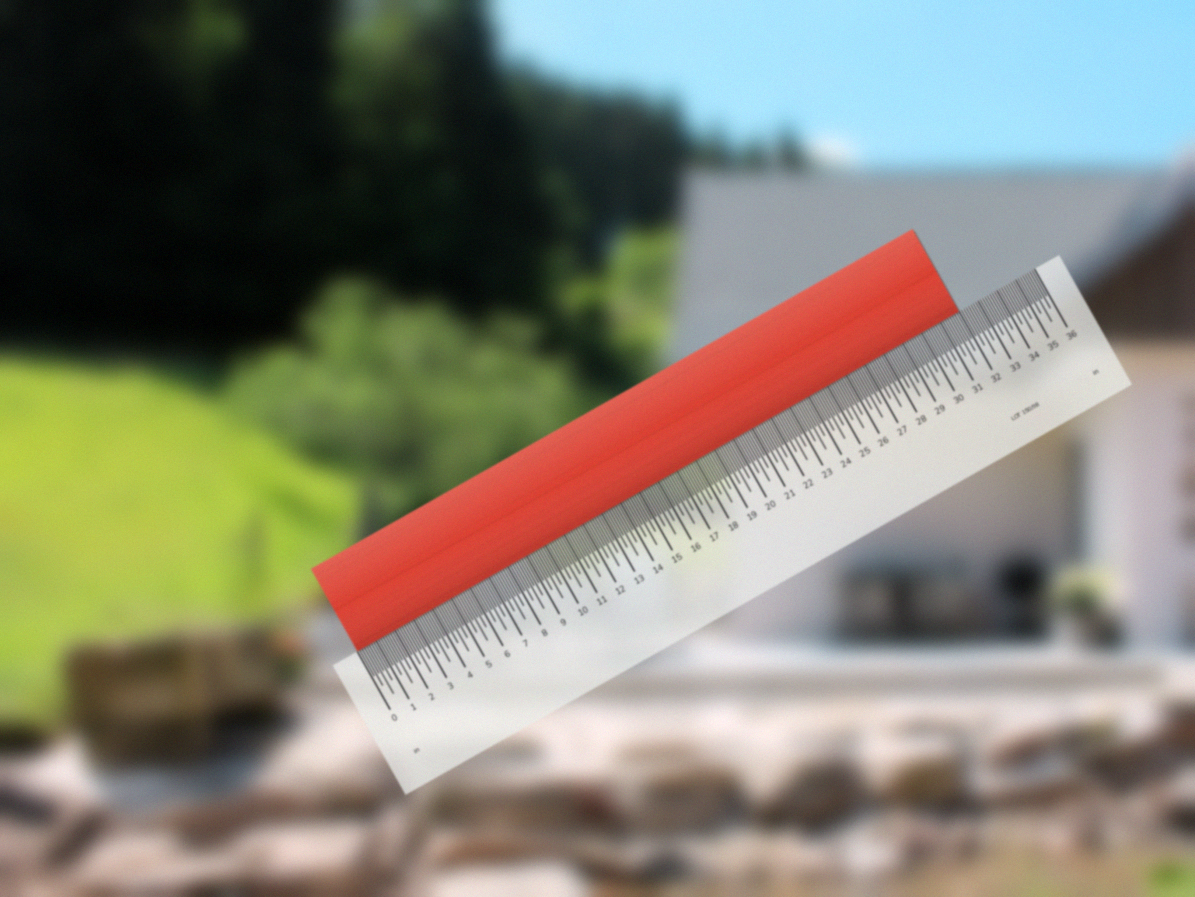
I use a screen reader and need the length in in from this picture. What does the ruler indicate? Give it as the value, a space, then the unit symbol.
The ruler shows 32 in
